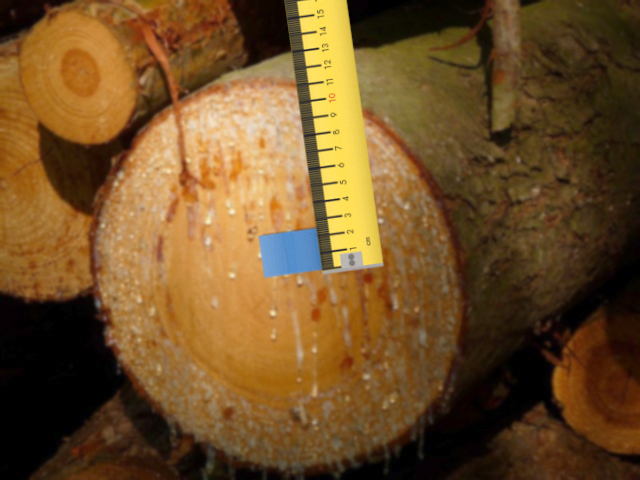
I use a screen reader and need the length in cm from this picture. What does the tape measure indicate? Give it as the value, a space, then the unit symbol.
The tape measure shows 2.5 cm
